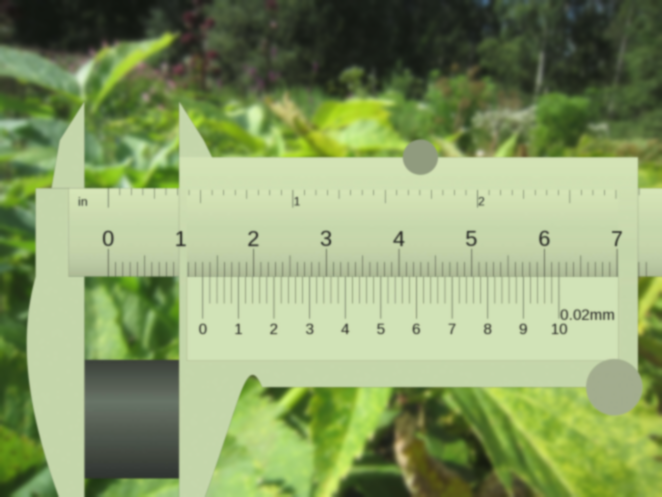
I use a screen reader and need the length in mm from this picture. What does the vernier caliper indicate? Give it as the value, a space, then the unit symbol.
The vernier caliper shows 13.0 mm
